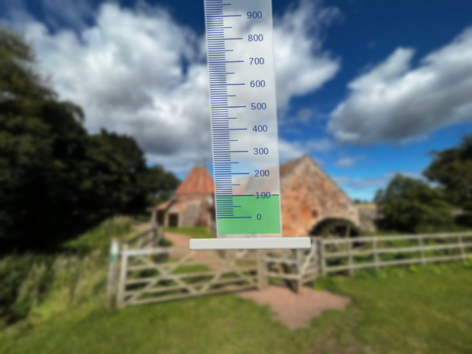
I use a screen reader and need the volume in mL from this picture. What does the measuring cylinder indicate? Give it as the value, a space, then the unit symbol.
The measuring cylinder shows 100 mL
